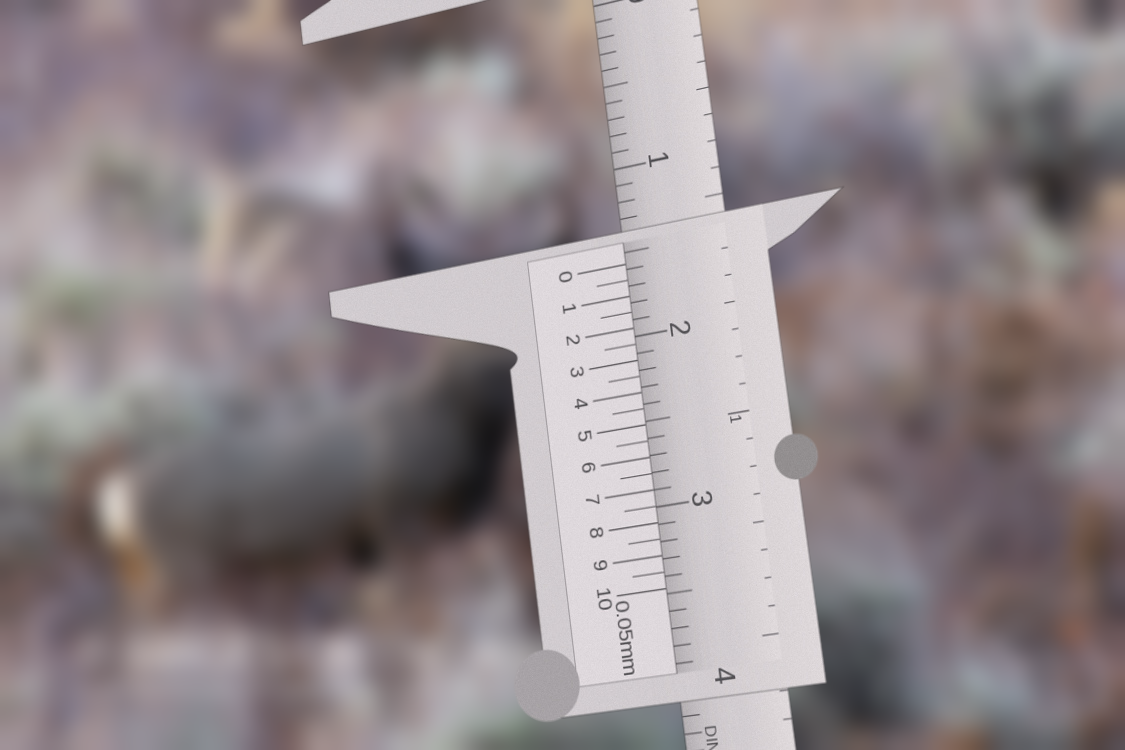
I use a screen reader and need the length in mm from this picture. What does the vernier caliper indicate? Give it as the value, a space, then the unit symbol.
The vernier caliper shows 15.7 mm
